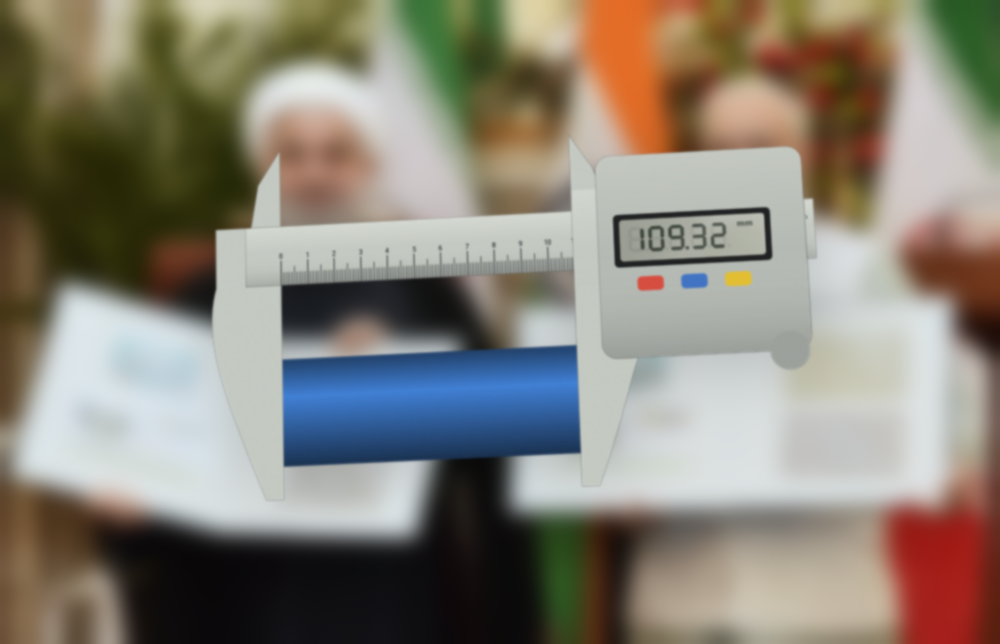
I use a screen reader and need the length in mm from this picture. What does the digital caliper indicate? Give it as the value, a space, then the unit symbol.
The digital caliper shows 109.32 mm
